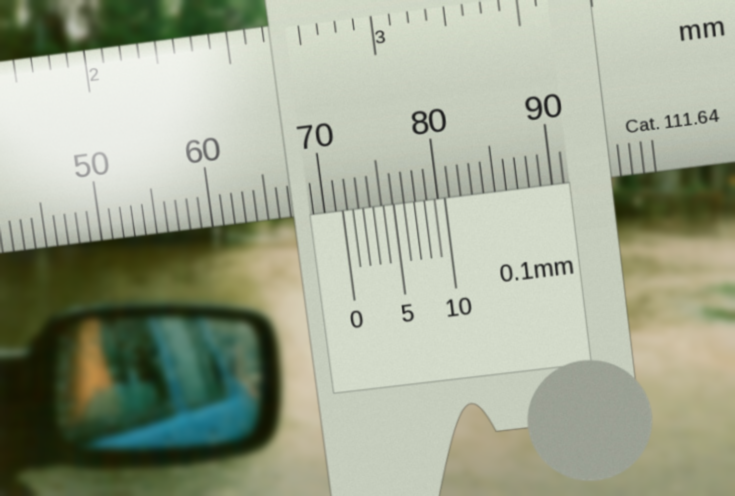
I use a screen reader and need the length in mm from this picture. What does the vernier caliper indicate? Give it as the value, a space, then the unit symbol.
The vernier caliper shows 71.6 mm
